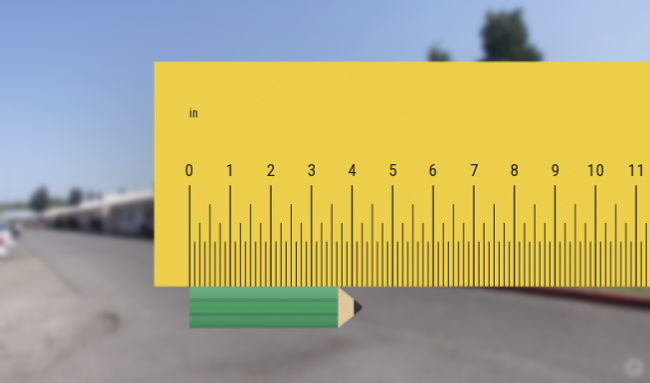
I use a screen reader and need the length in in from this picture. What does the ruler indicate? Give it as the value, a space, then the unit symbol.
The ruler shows 4.25 in
